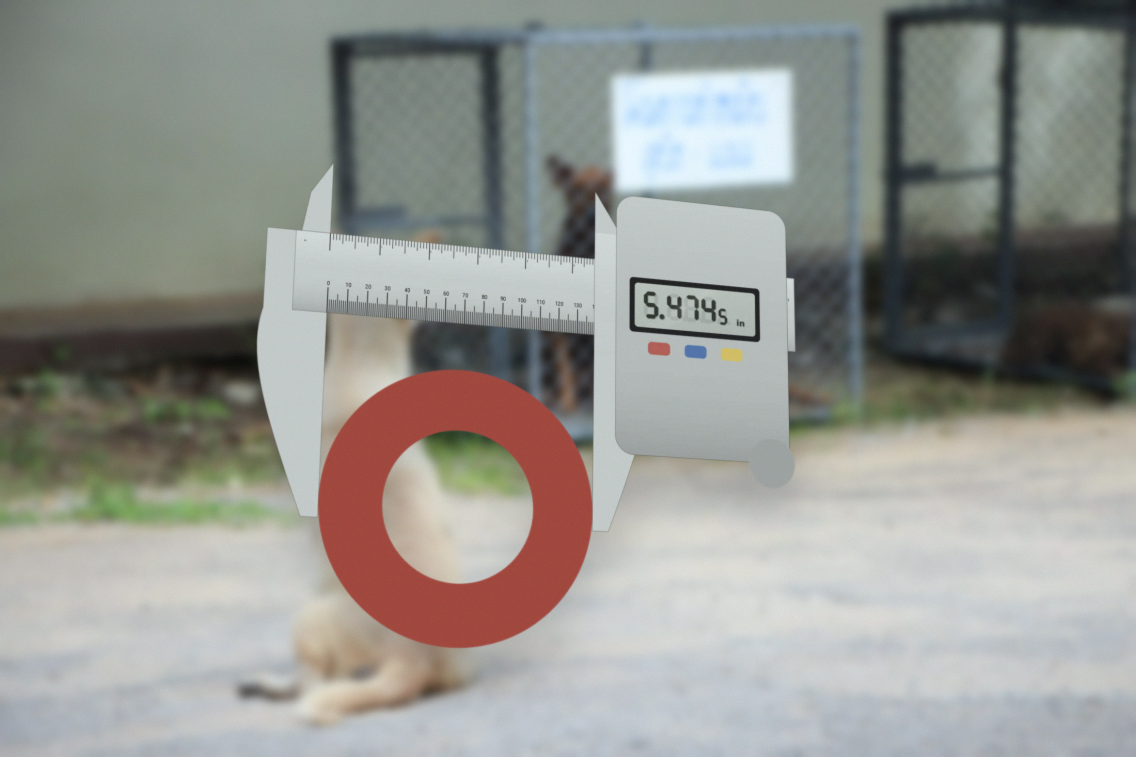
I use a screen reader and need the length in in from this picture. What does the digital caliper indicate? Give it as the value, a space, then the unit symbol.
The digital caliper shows 5.4745 in
